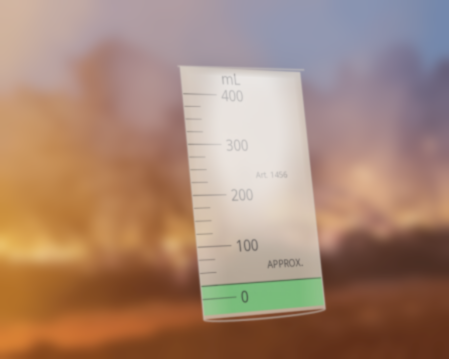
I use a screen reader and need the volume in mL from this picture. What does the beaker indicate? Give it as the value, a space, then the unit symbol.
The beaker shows 25 mL
